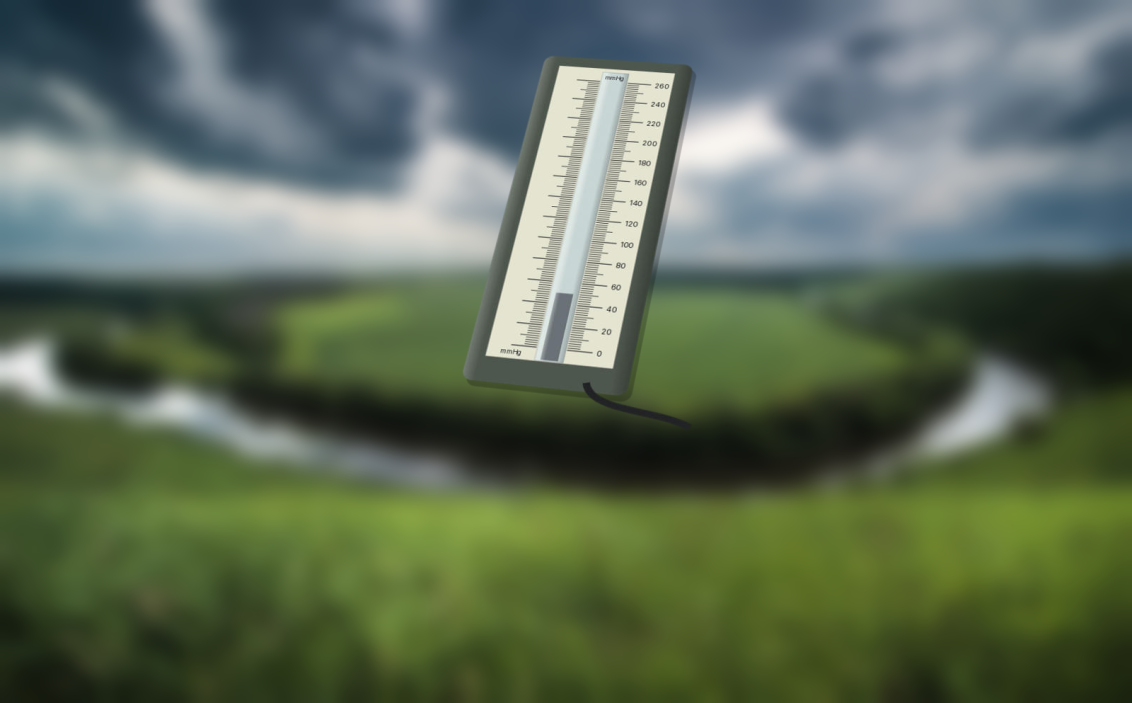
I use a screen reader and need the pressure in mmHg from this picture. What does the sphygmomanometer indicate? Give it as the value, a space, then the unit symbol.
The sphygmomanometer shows 50 mmHg
